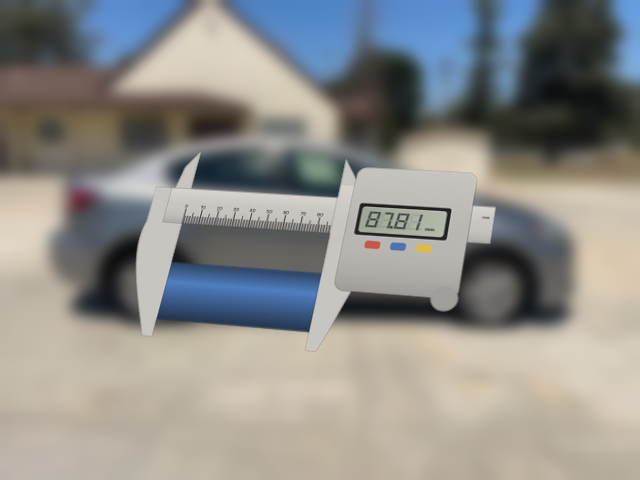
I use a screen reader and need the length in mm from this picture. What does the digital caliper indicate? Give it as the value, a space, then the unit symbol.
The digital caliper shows 87.81 mm
